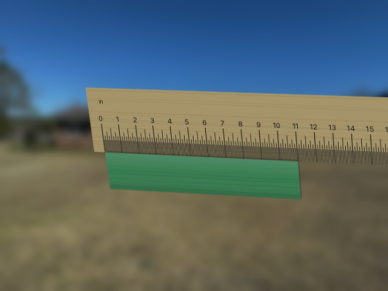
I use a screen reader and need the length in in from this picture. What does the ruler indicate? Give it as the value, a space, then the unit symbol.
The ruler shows 11 in
